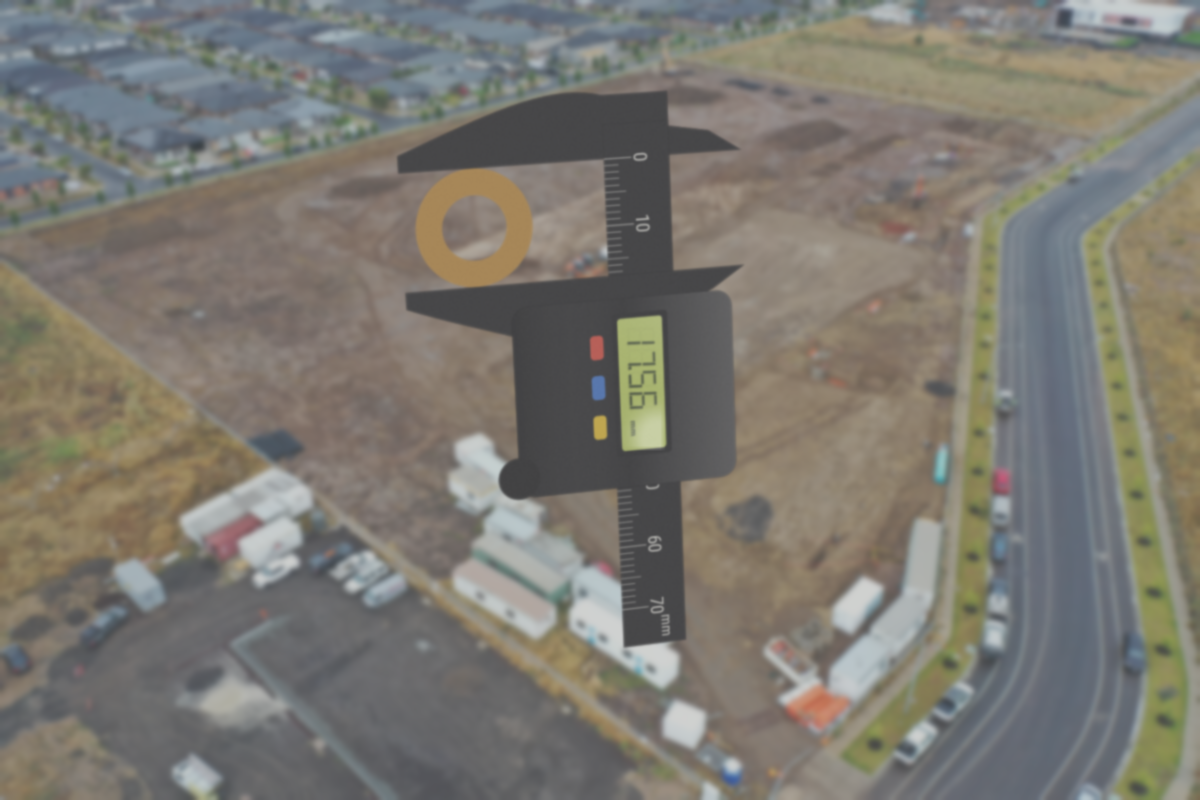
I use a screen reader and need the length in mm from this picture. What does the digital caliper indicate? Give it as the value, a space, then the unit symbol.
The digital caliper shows 17.56 mm
